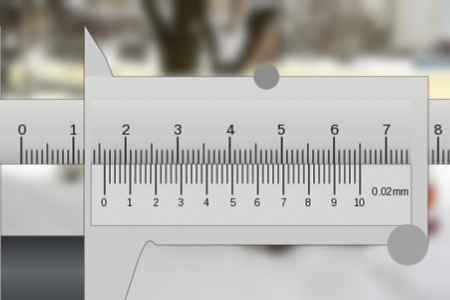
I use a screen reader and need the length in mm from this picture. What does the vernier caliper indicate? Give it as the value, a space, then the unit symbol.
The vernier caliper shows 16.0 mm
